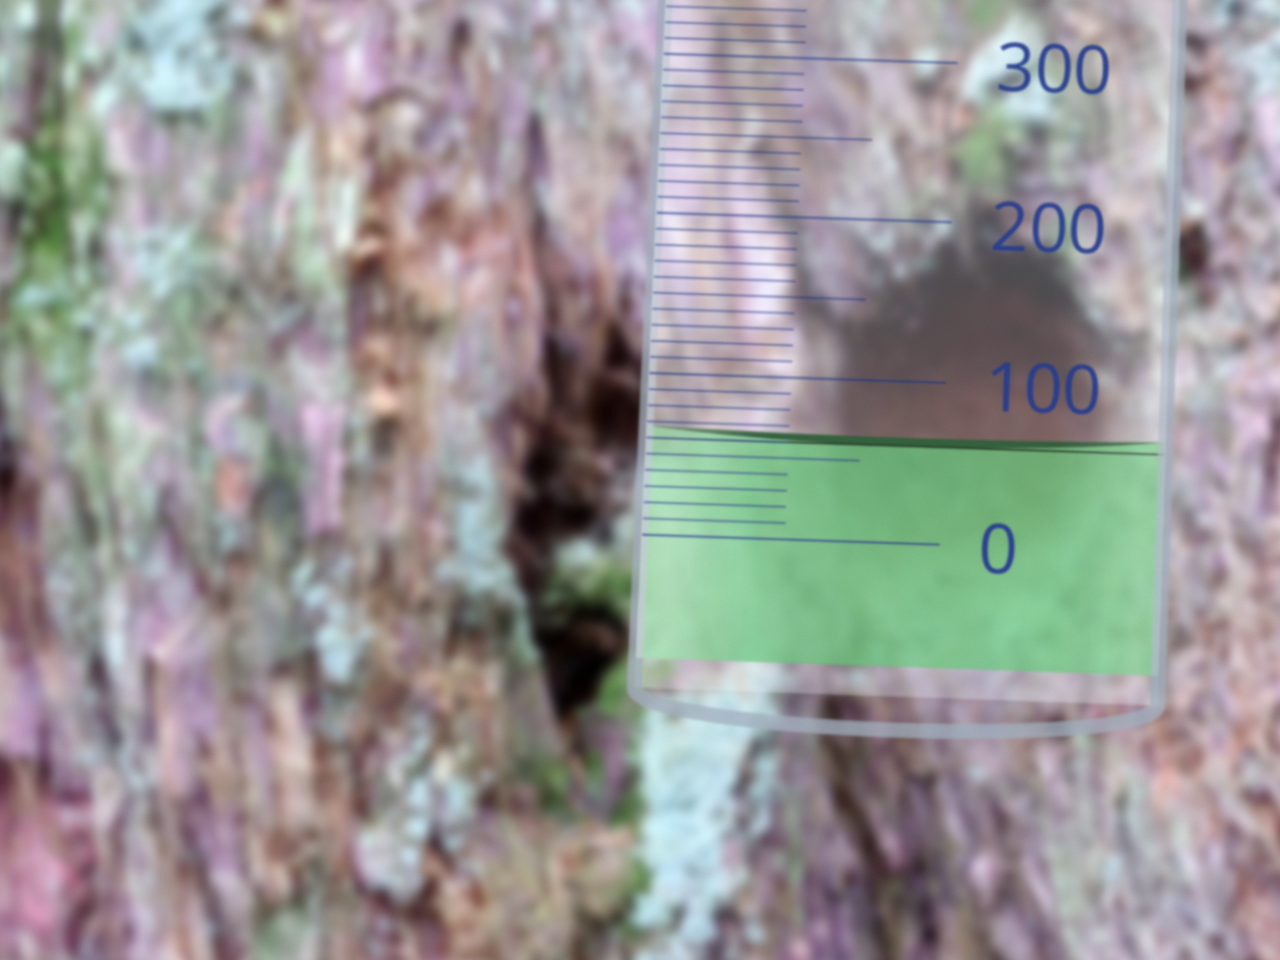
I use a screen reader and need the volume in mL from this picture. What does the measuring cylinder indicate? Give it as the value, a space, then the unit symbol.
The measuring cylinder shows 60 mL
